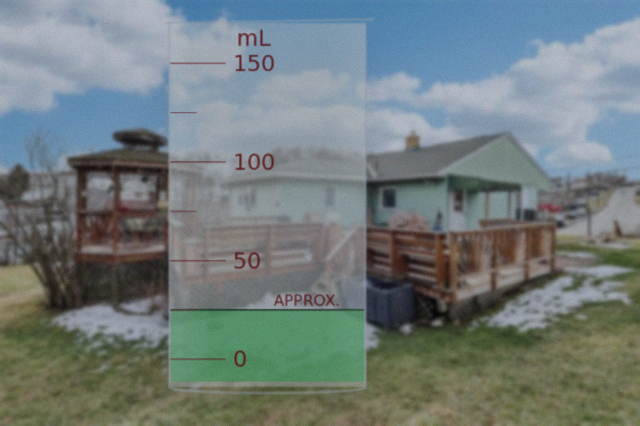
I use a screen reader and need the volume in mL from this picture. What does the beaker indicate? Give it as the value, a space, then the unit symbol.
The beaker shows 25 mL
